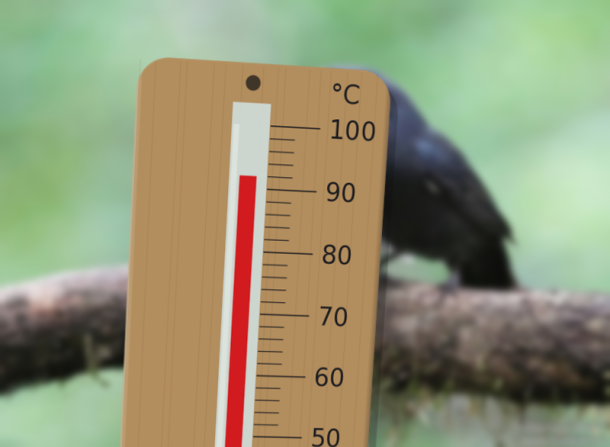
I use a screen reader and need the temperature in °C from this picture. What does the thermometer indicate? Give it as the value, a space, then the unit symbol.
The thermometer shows 92 °C
